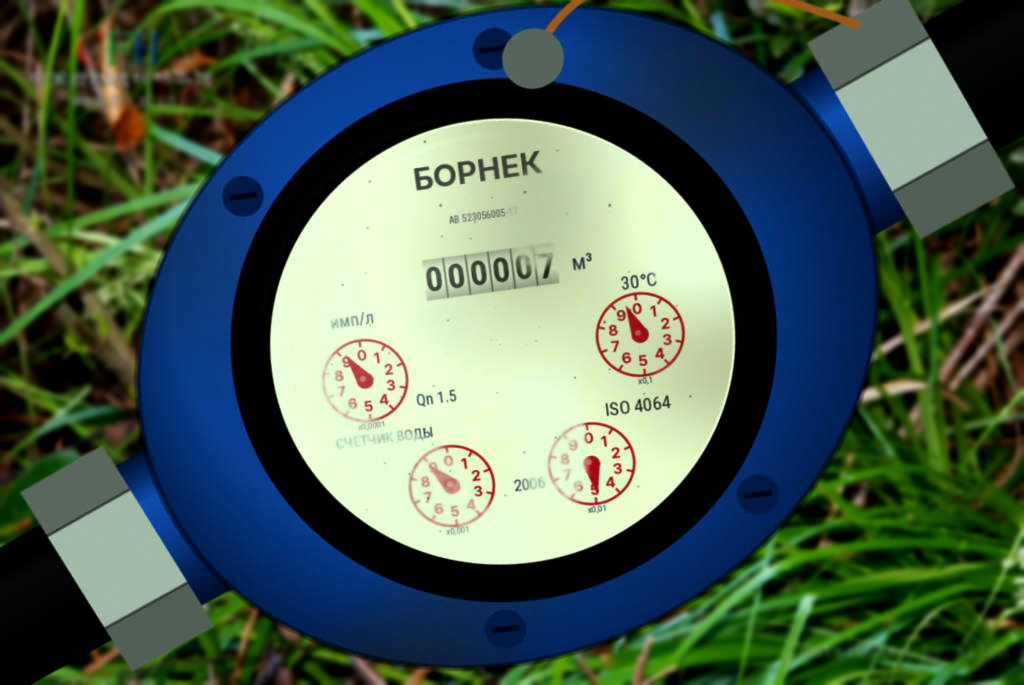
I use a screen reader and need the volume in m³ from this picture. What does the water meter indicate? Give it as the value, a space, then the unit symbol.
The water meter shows 6.9489 m³
